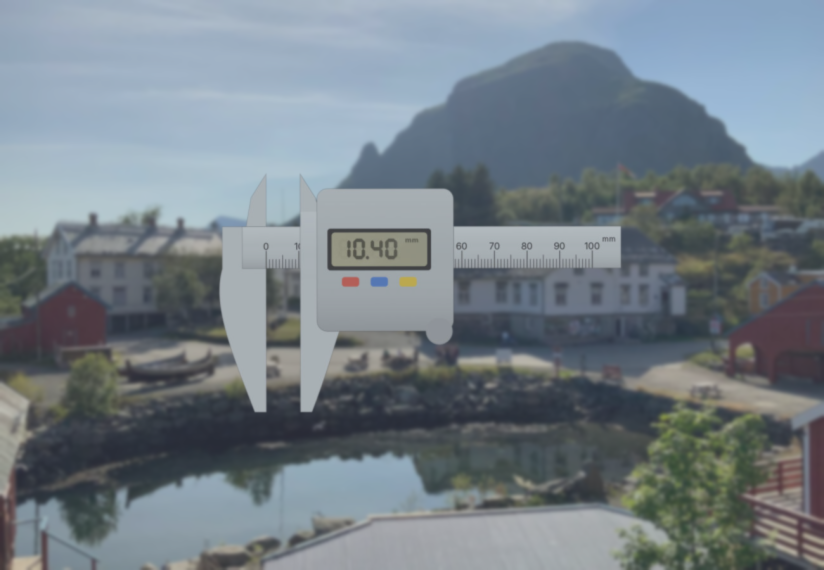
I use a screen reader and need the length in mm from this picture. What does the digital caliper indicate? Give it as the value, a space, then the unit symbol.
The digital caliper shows 10.40 mm
